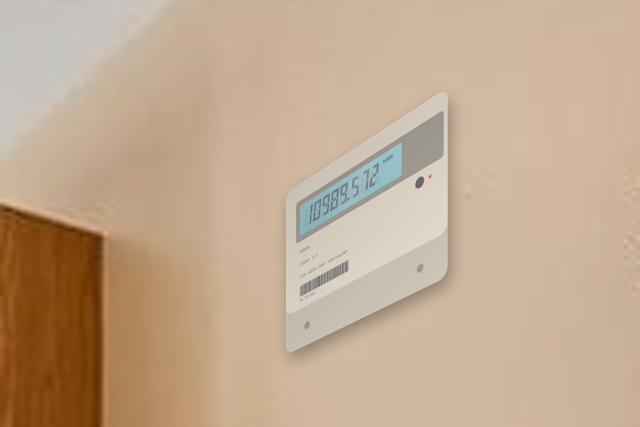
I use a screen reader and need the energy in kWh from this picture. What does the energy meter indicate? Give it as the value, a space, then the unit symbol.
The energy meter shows 10989.572 kWh
